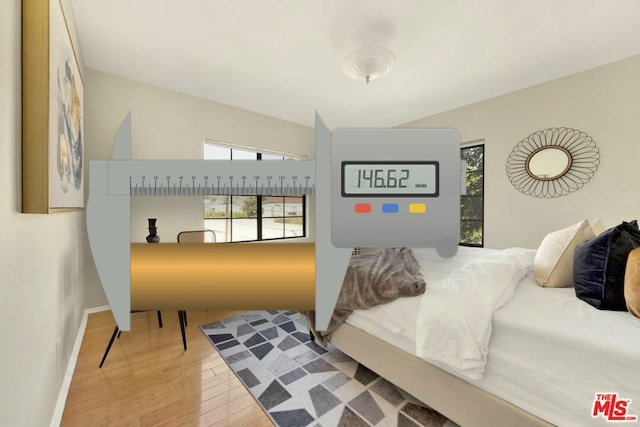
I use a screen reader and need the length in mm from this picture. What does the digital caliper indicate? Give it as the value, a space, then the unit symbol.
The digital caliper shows 146.62 mm
